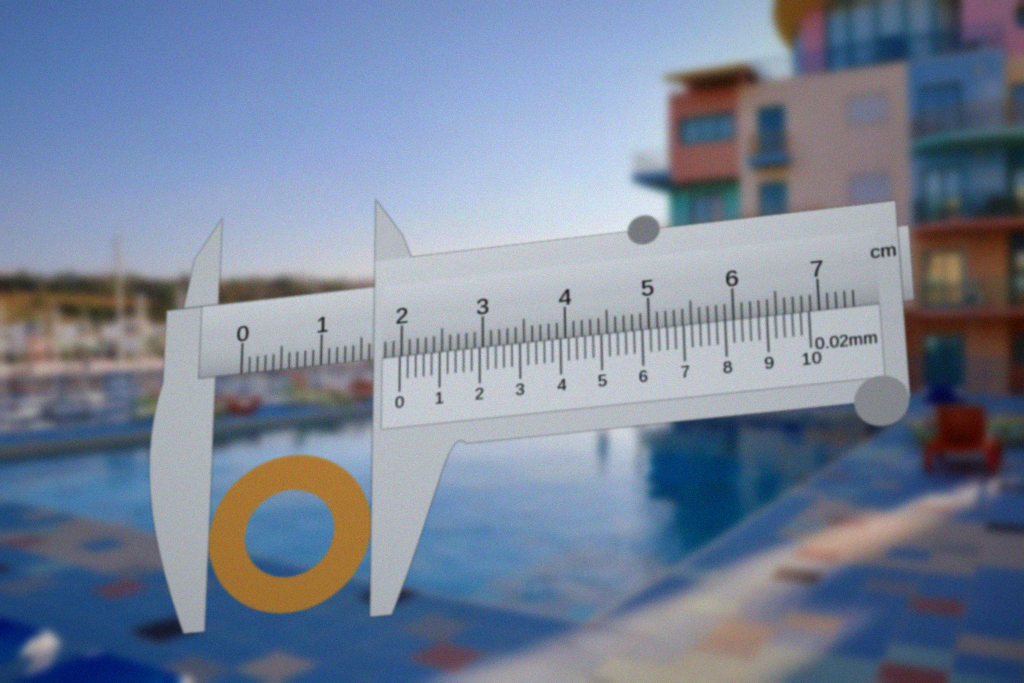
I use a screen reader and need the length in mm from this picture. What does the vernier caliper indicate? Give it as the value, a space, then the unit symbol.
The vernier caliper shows 19.8 mm
